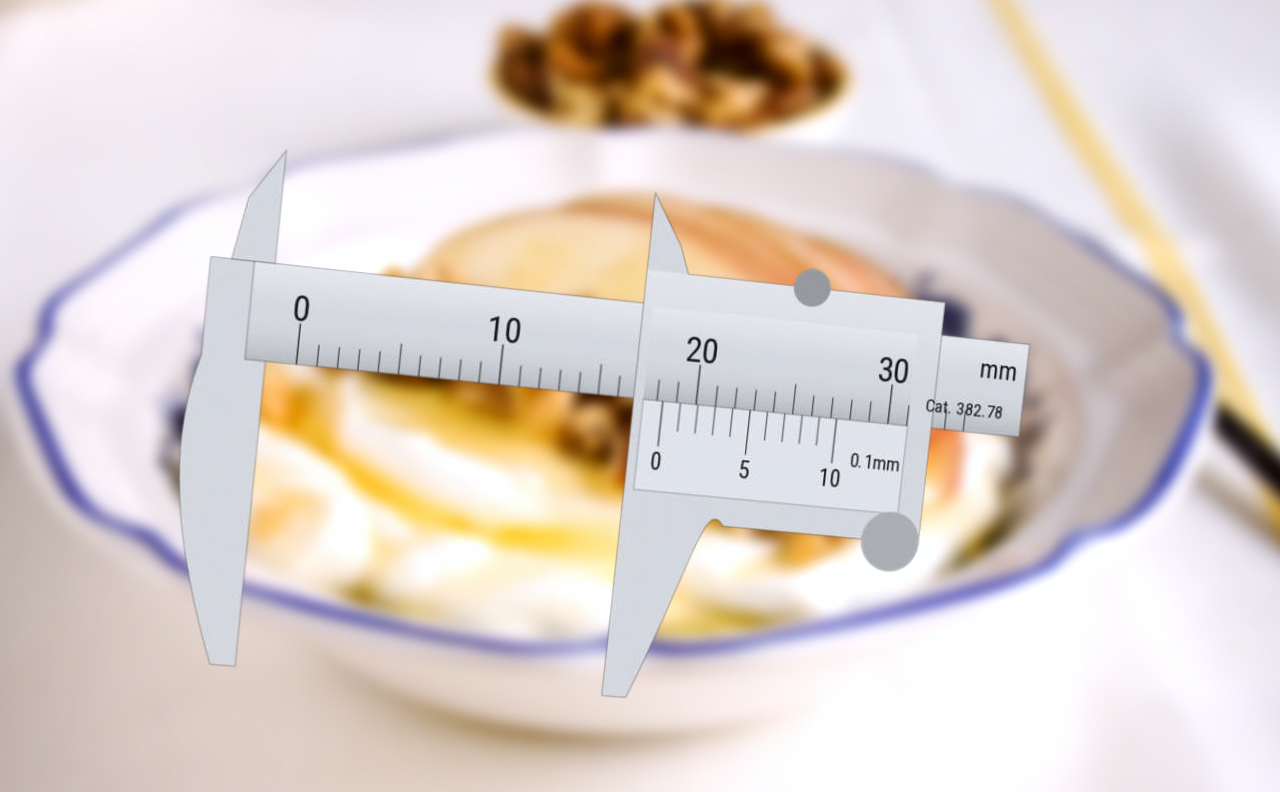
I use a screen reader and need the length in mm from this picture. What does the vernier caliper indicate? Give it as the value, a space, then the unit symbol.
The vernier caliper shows 18.3 mm
